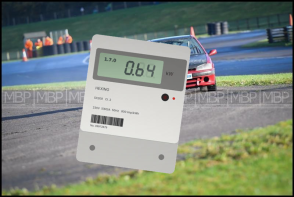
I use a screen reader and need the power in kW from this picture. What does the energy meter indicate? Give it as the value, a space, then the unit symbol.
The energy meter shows 0.64 kW
